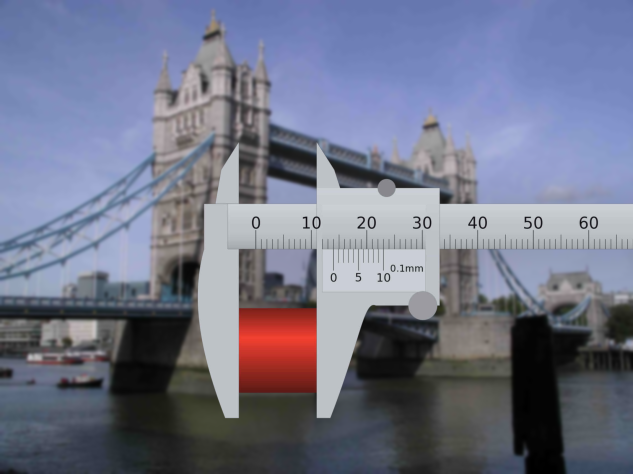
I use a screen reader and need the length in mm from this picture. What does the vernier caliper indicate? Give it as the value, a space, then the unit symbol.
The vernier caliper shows 14.0 mm
